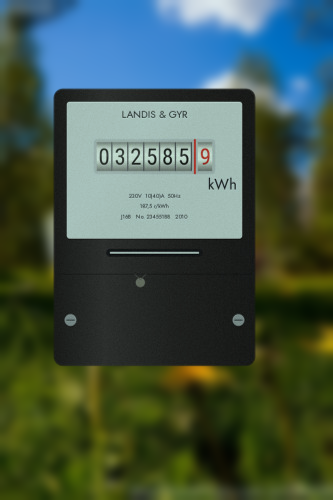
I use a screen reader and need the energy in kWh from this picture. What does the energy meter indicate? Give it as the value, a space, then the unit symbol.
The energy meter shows 32585.9 kWh
